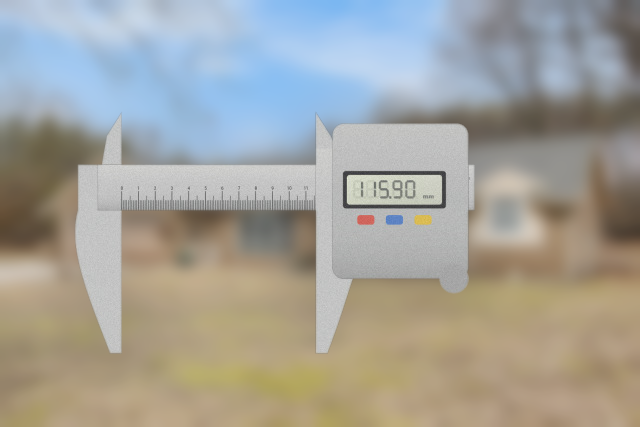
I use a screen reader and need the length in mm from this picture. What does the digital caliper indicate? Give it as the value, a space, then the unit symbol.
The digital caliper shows 115.90 mm
